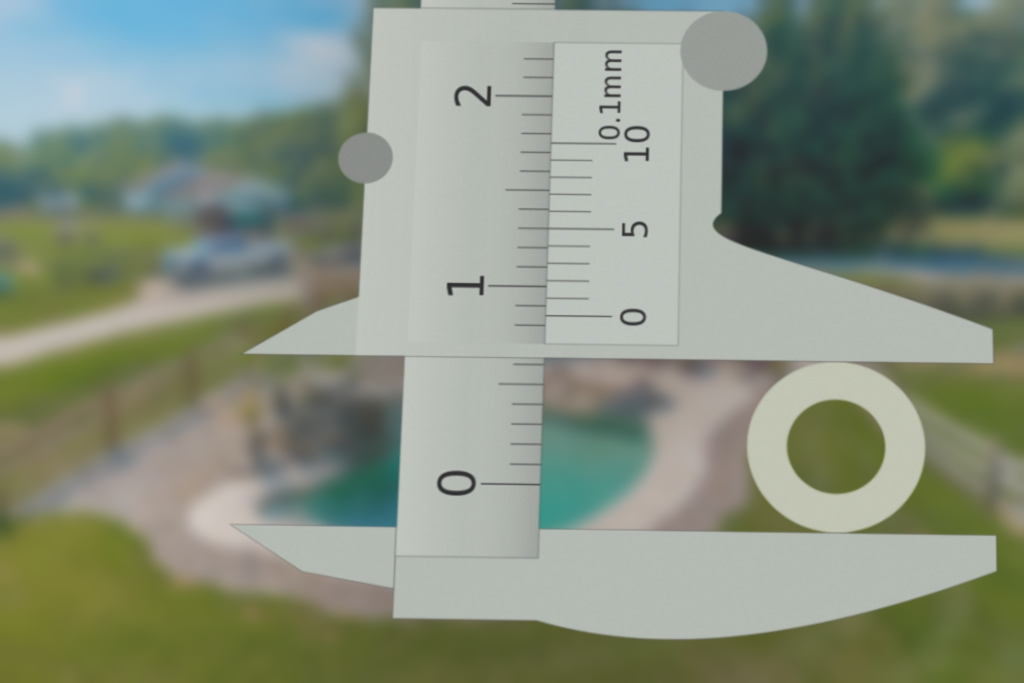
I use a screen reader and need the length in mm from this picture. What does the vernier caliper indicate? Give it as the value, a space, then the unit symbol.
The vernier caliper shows 8.5 mm
